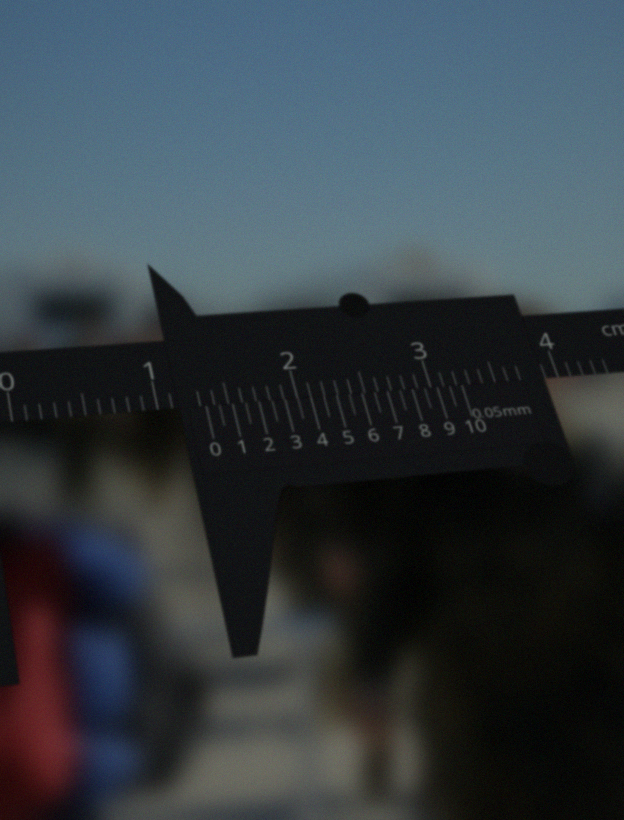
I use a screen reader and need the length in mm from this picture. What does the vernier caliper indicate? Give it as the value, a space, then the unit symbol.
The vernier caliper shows 13.4 mm
